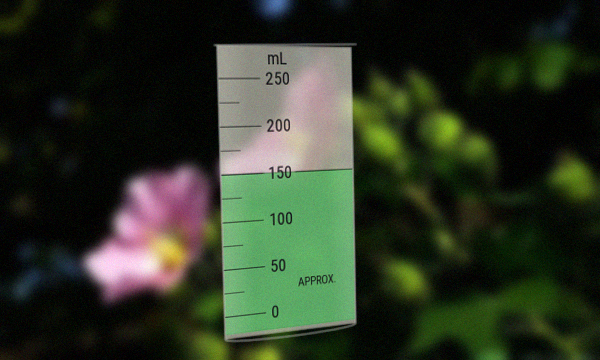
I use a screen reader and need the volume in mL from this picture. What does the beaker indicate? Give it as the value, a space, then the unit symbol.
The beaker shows 150 mL
